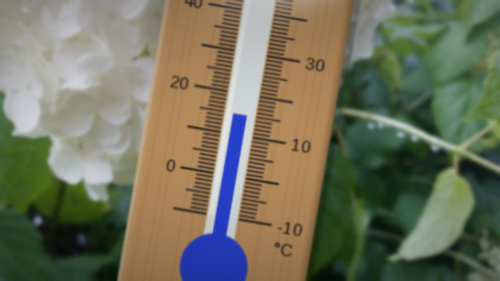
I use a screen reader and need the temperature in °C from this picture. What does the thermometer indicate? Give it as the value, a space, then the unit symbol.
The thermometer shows 15 °C
